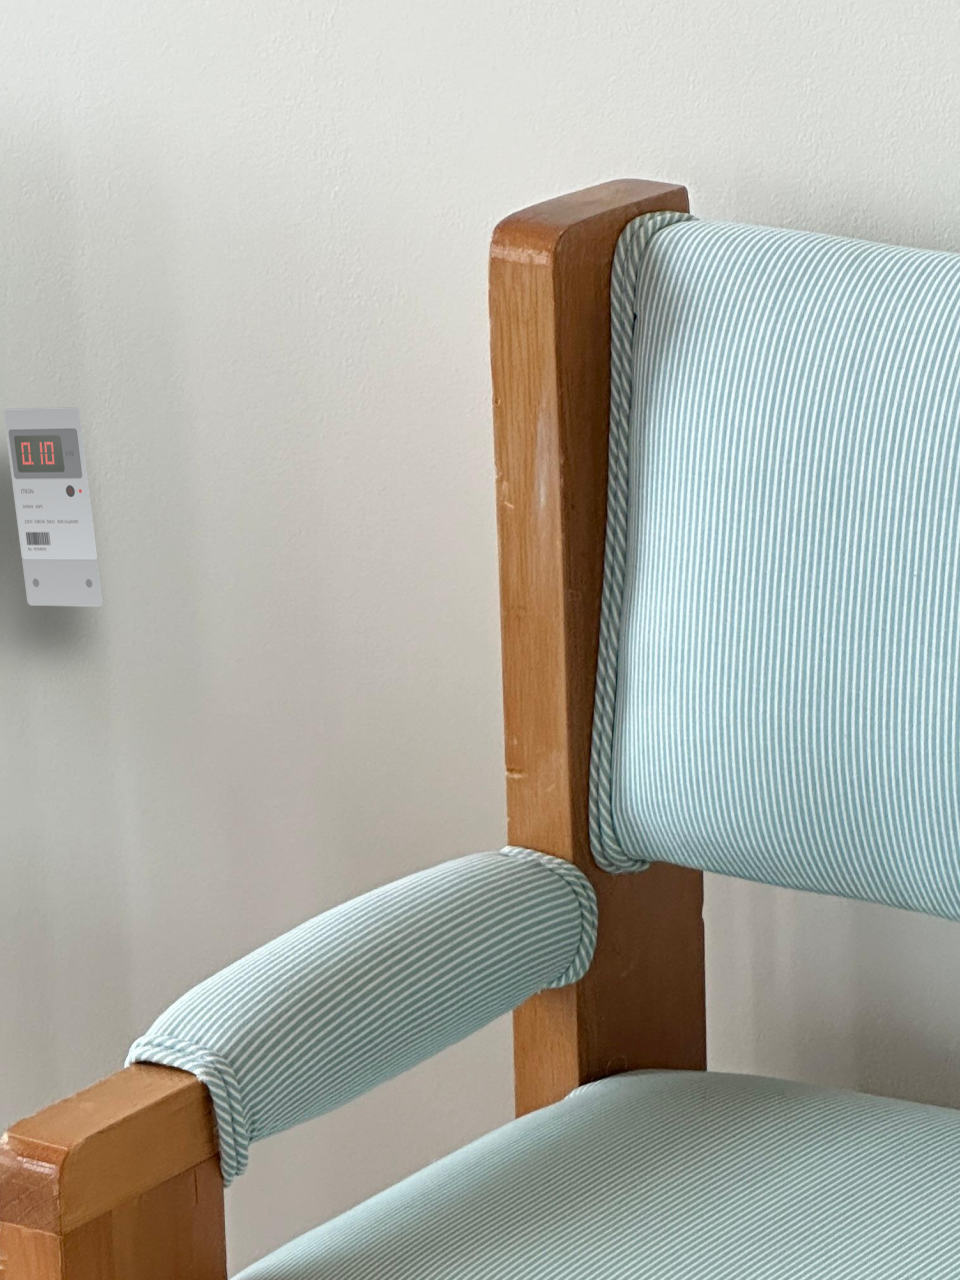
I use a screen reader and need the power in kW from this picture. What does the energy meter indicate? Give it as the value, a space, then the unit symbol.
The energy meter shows 0.10 kW
